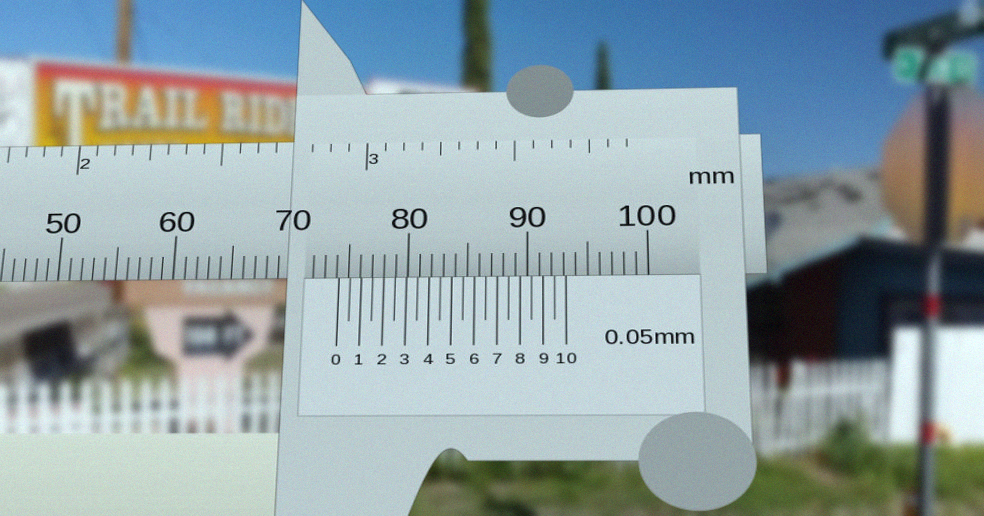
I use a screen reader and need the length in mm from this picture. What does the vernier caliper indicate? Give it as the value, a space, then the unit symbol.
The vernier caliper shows 74.2 mm
